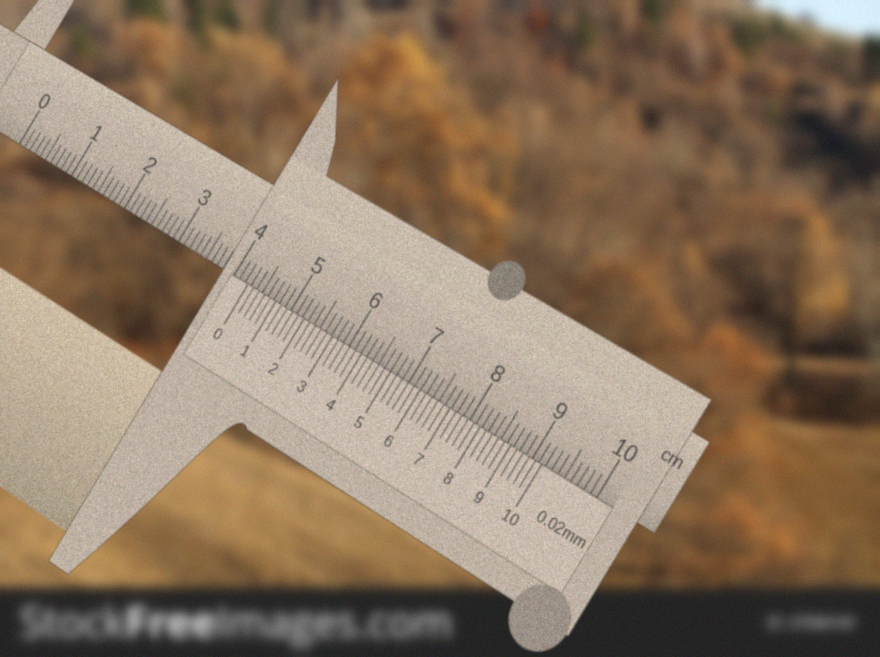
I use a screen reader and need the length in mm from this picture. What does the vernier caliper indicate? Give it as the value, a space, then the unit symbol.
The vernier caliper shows 42.5 mm
